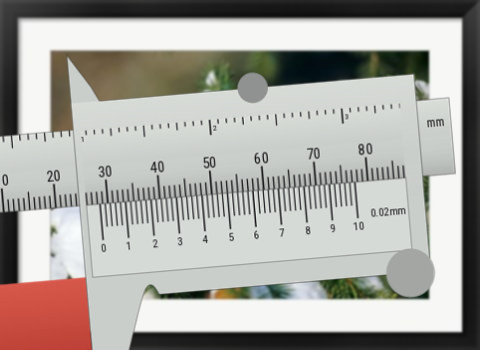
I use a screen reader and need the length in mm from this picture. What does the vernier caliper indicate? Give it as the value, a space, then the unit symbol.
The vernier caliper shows 28.5 mm
